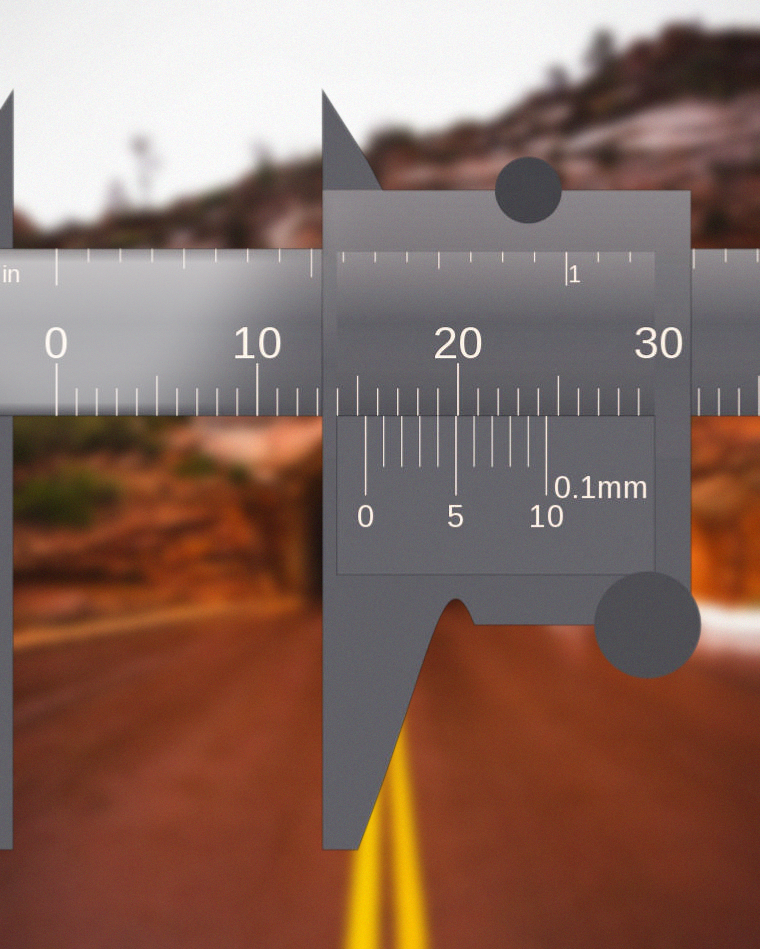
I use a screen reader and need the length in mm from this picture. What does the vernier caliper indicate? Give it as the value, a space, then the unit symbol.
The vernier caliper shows 15.4 mm
